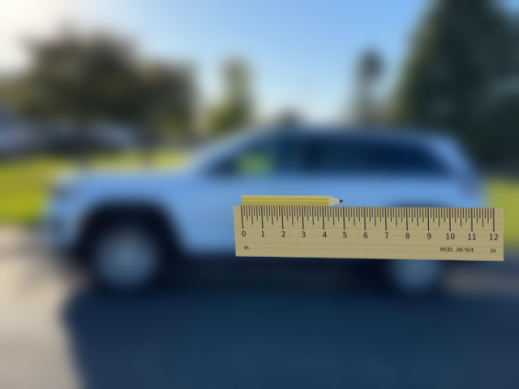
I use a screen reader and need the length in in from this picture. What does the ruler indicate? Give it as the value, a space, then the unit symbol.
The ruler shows 5 in
